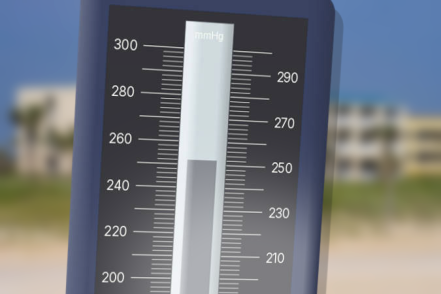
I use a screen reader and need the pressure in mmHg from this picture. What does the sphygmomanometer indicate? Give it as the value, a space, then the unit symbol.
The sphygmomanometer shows 252 mmHg
